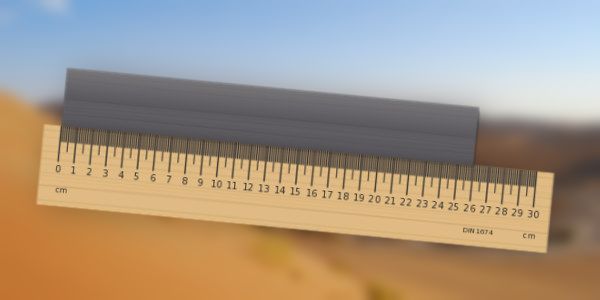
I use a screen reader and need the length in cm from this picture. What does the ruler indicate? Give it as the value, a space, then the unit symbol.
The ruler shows 26 cm
